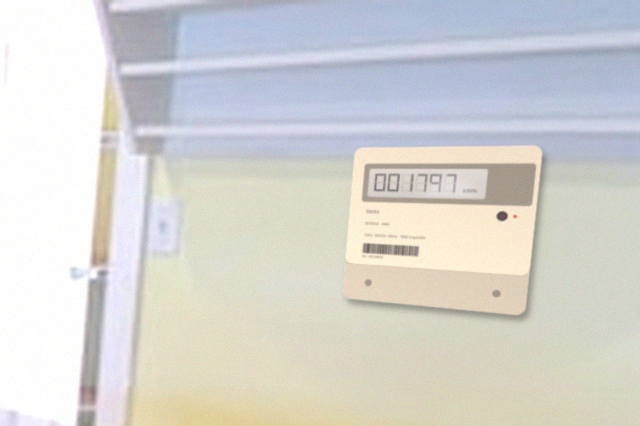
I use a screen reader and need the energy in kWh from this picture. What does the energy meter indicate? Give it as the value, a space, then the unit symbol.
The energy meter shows 1797 kWh
